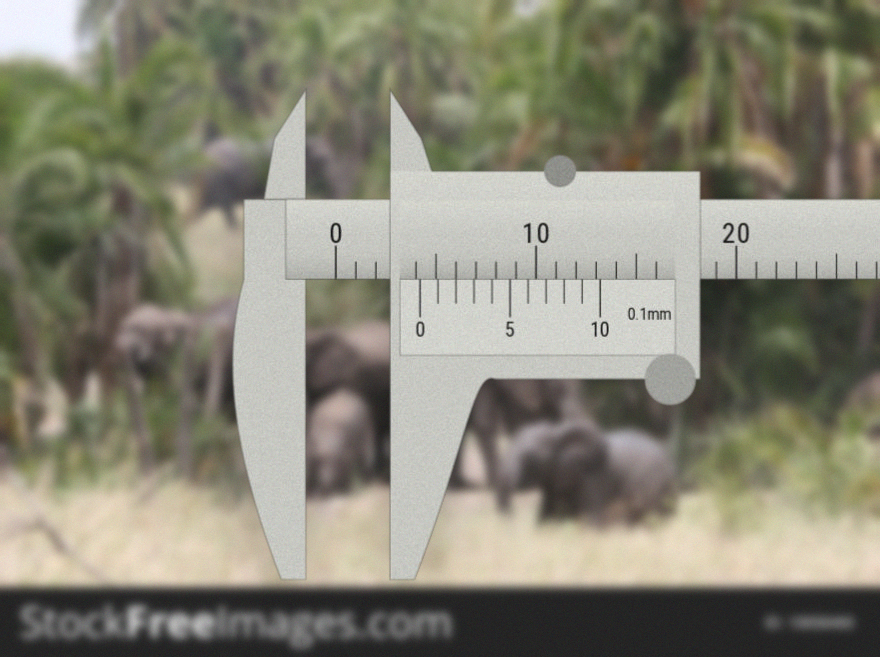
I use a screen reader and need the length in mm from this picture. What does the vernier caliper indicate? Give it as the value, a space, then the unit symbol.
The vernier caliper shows 4.2 mm
